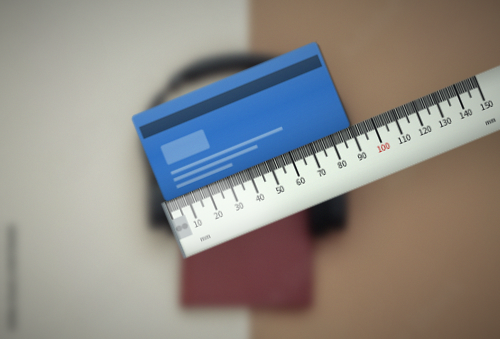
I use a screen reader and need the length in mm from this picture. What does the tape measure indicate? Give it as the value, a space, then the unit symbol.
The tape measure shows 90 mm
